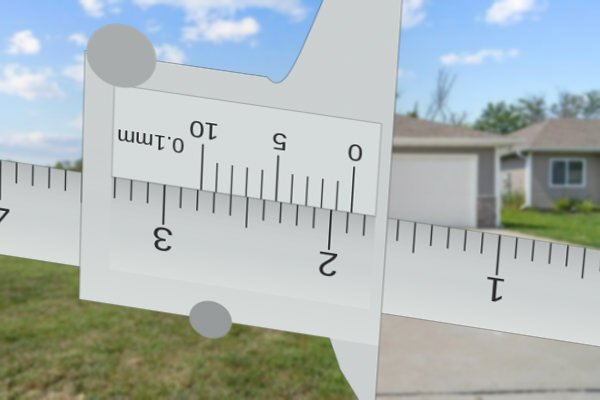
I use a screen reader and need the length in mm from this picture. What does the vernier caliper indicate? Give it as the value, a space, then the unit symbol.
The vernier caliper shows 18.8 mm
